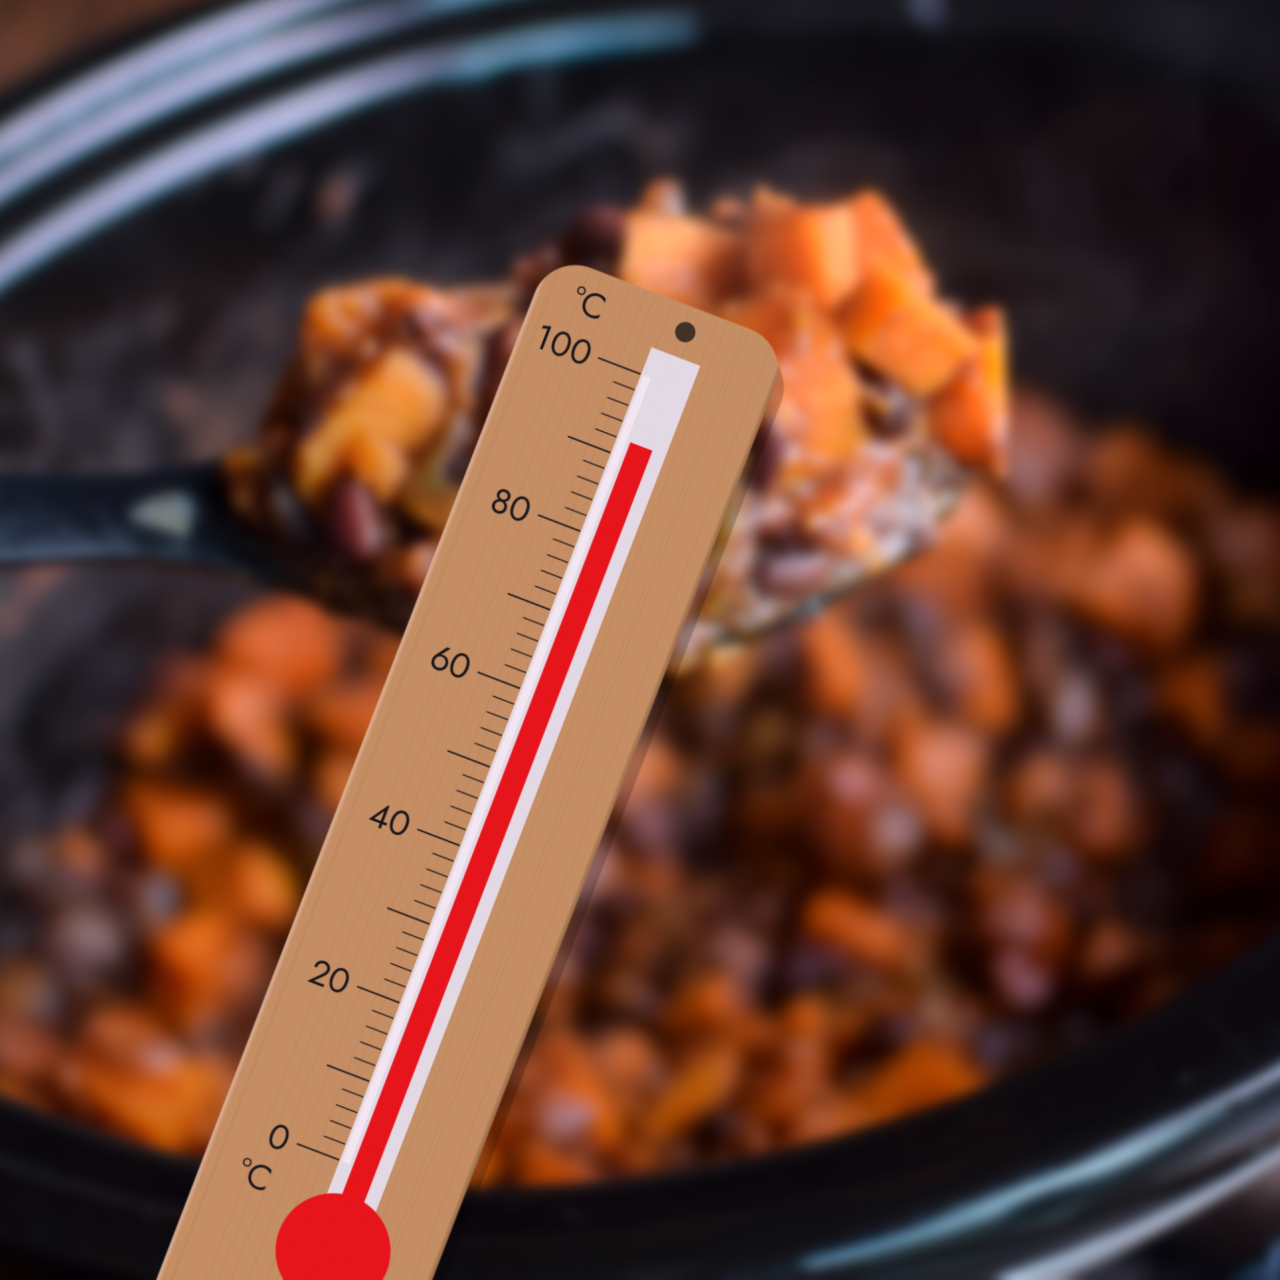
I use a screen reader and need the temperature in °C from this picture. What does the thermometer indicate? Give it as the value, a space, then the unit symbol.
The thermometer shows 92 °C
